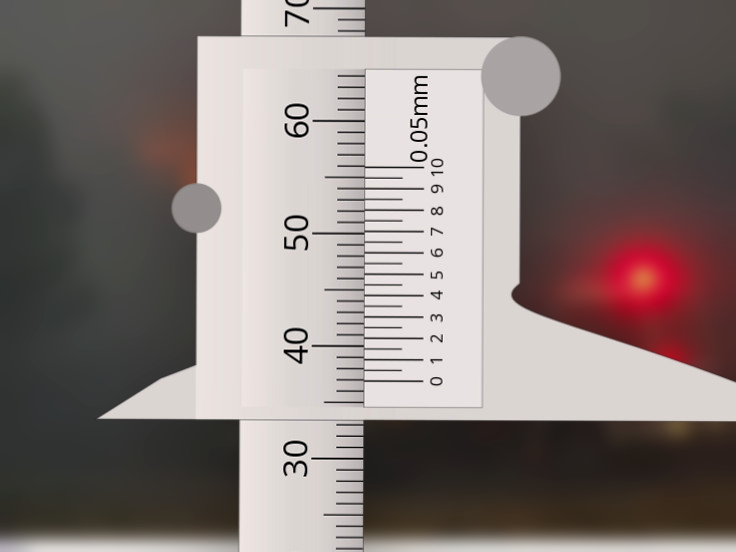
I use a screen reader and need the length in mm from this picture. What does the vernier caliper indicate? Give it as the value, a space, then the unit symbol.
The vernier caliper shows 36.9 mm
